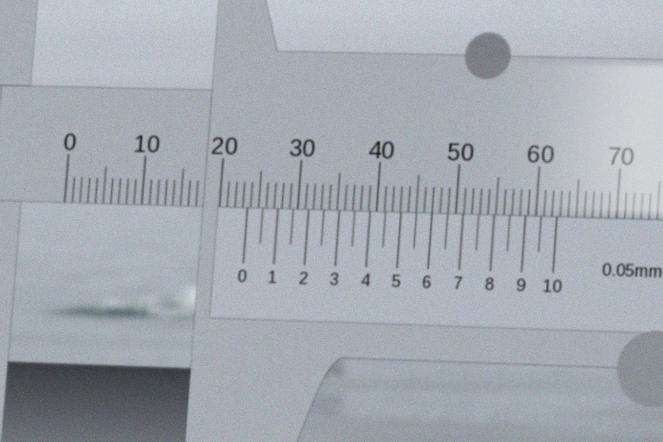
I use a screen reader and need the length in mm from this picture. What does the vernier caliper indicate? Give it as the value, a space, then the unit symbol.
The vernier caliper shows 23.6 mm
